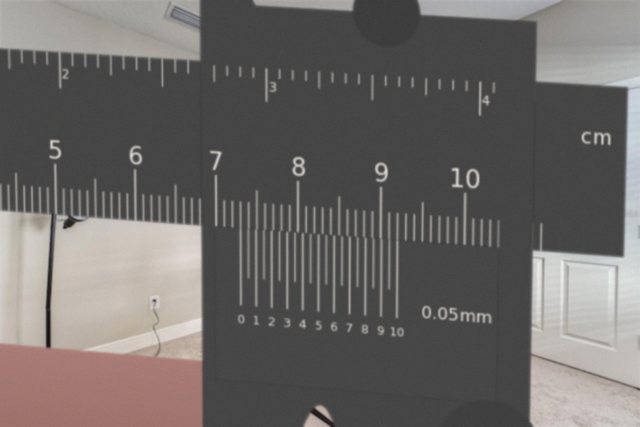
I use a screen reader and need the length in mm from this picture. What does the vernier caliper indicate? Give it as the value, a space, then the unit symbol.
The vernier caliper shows 73.0 mm
